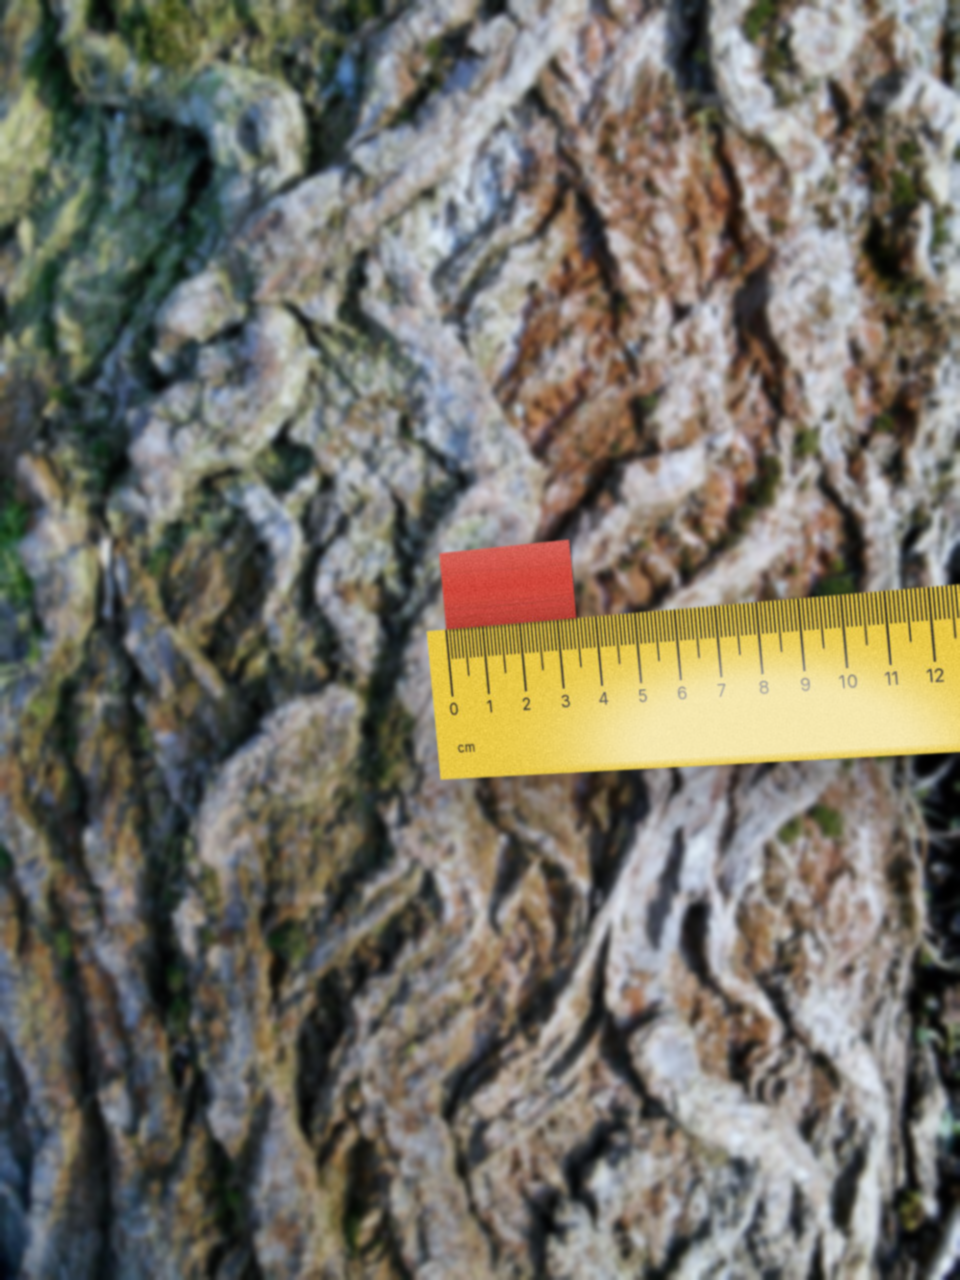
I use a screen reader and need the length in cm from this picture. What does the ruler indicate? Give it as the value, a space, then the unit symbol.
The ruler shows 3.5 cm
